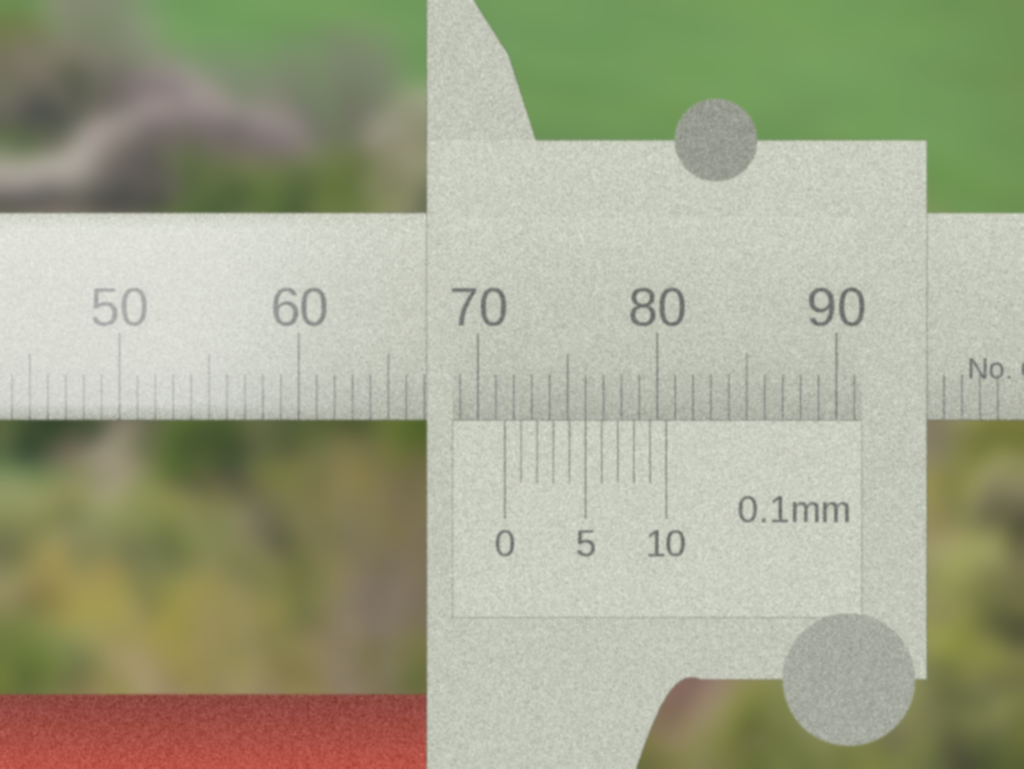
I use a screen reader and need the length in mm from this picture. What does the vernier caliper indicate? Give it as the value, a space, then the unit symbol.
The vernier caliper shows 71.5 mm
